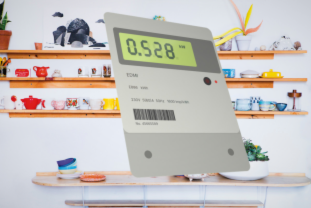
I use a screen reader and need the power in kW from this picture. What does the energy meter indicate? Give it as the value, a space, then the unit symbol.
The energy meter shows 0.528 kW
